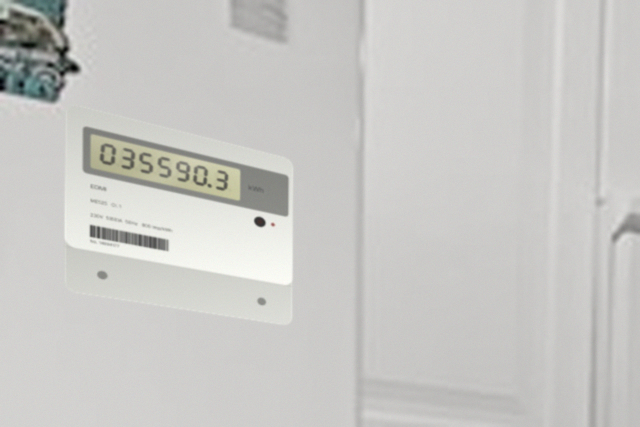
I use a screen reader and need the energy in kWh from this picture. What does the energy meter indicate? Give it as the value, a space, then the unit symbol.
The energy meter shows 35590.3 kWh
